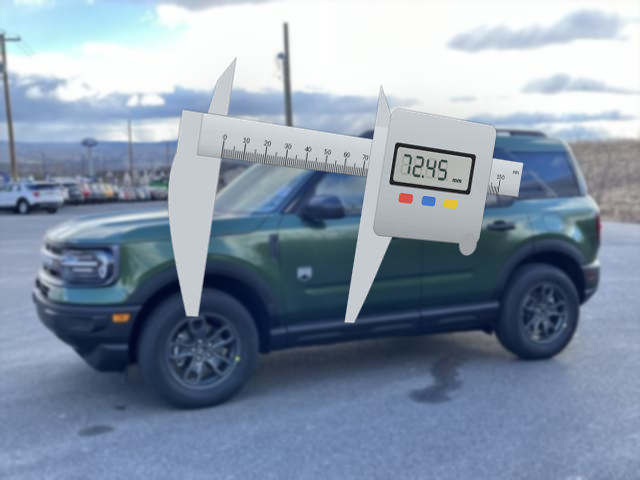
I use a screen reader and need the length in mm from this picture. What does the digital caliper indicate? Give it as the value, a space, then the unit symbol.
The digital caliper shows 72.45 mm
